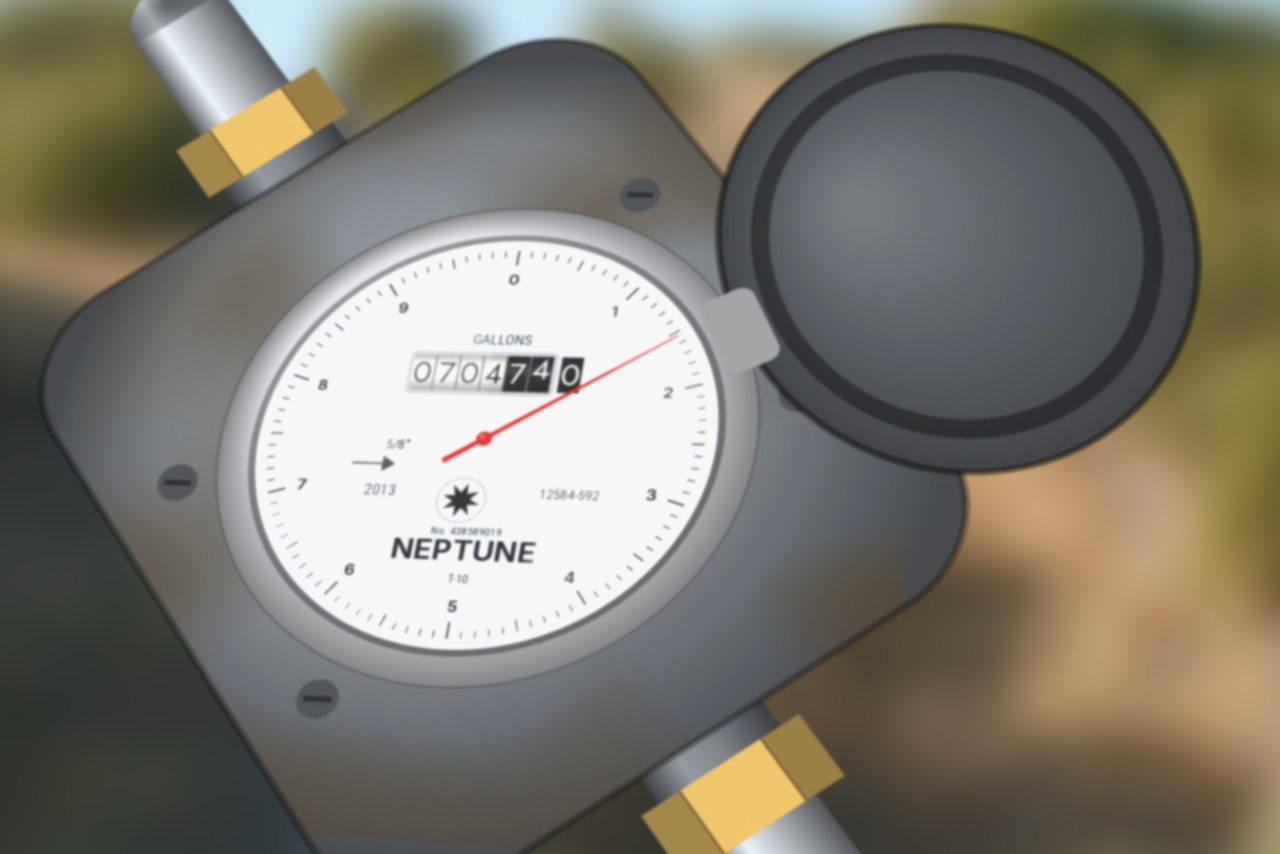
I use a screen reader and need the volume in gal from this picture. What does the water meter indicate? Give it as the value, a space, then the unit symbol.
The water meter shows 704741.5 gal
